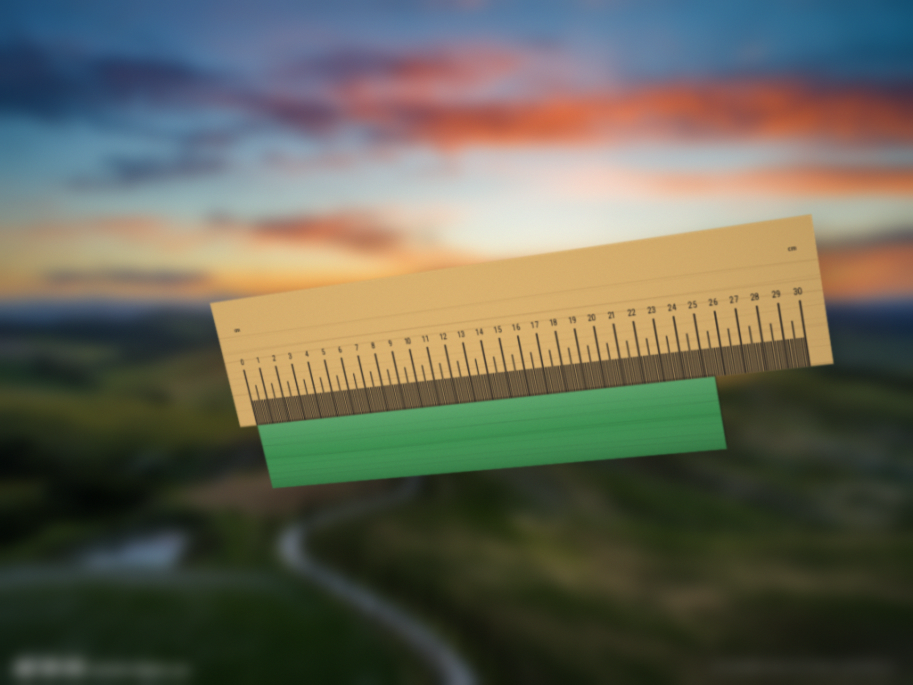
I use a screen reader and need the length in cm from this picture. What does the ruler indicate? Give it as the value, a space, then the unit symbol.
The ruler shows 25.5 cm
